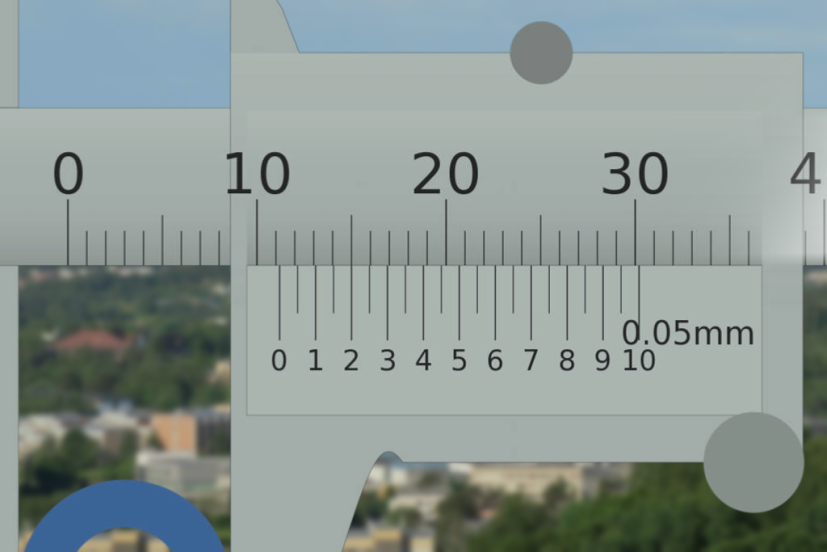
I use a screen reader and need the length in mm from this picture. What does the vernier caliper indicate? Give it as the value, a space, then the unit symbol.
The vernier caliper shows 11.2 mm
